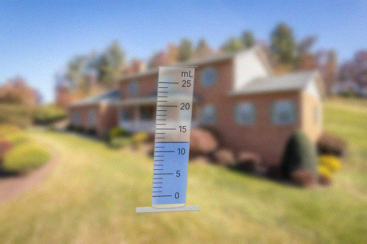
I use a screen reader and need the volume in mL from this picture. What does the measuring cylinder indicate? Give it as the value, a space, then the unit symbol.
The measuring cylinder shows 12 mL
